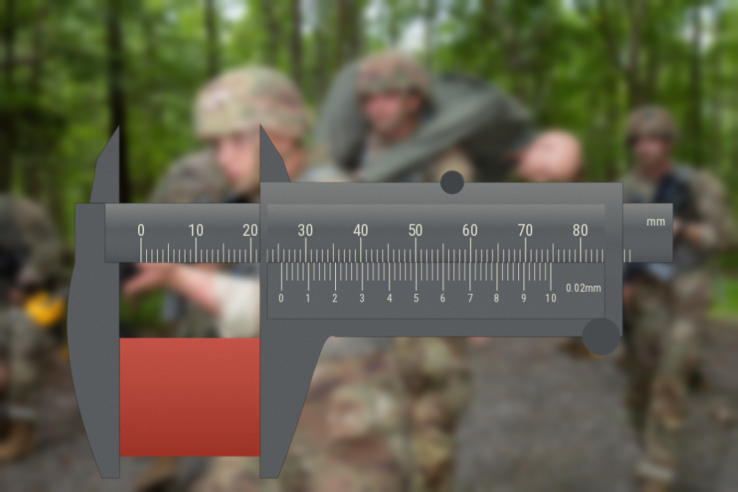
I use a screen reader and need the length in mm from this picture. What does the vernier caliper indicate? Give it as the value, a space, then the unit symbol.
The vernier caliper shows 25.6 mm
